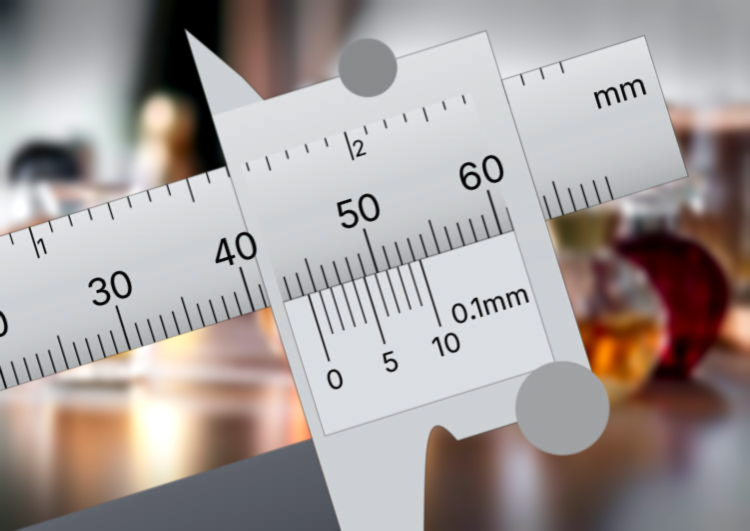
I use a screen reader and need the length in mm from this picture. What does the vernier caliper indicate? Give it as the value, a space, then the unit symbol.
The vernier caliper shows 44.4 mm
